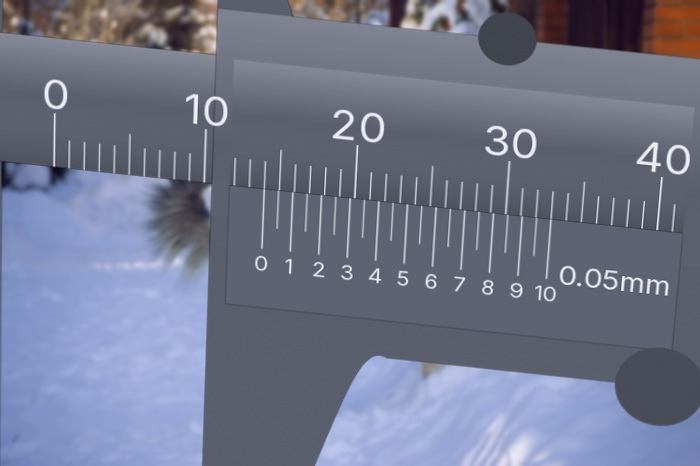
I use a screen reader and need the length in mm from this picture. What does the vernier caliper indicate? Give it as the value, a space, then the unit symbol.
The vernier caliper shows 14.0 mm
